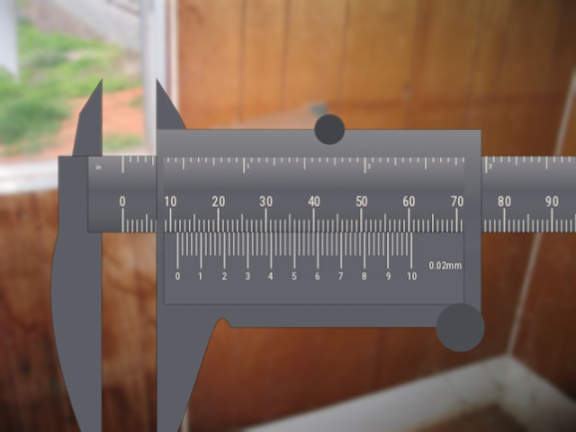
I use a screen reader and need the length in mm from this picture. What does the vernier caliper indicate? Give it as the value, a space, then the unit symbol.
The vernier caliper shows 11.5 mm
